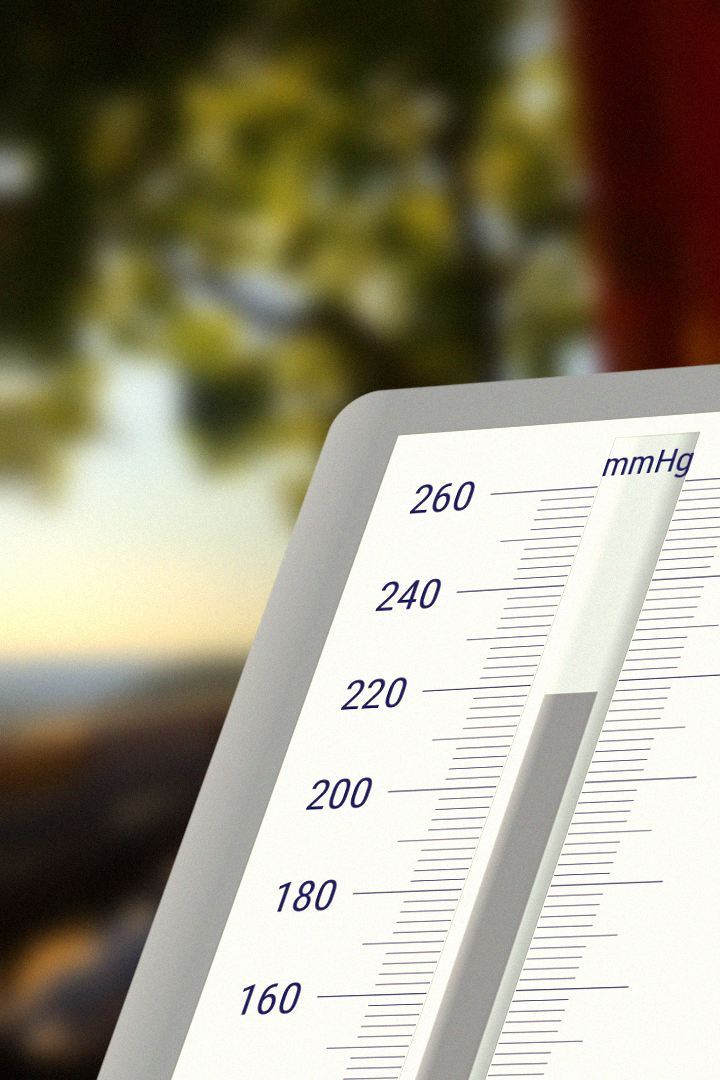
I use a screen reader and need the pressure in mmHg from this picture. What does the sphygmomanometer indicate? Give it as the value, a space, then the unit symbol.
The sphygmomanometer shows 218 mmHg
